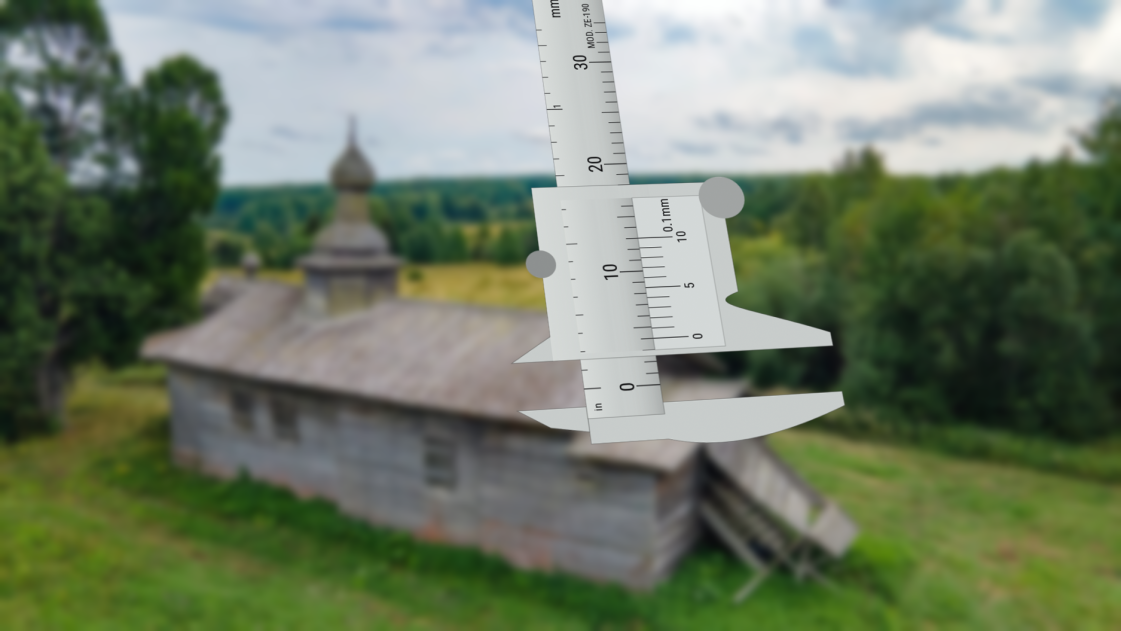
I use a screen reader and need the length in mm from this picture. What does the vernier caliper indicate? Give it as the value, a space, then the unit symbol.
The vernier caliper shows 4.0 mm
